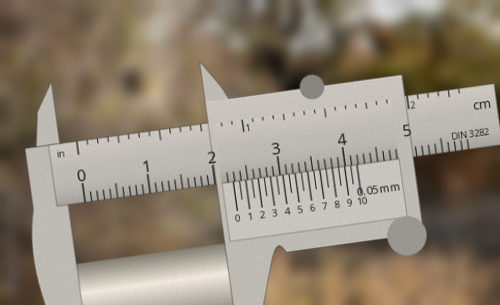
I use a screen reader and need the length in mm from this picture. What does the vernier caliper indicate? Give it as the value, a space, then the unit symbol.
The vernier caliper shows 22.8 mm
